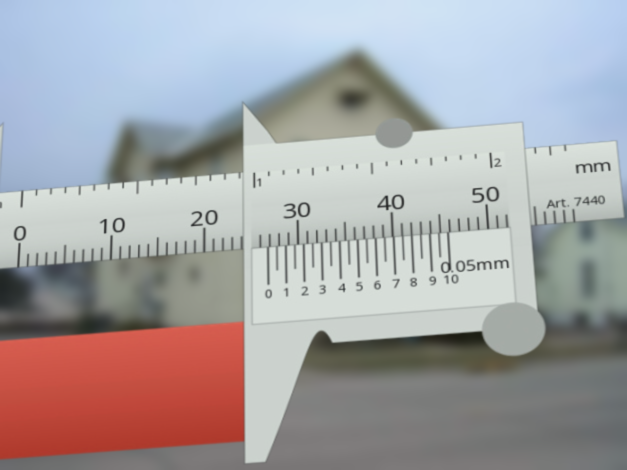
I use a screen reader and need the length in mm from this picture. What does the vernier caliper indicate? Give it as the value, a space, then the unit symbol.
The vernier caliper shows 26.8 mm
